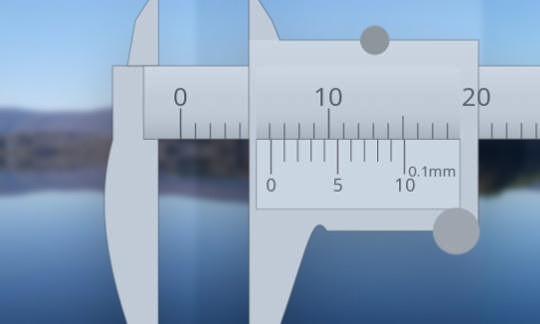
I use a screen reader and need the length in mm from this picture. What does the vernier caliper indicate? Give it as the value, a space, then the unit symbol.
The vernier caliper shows 6.1 mm
